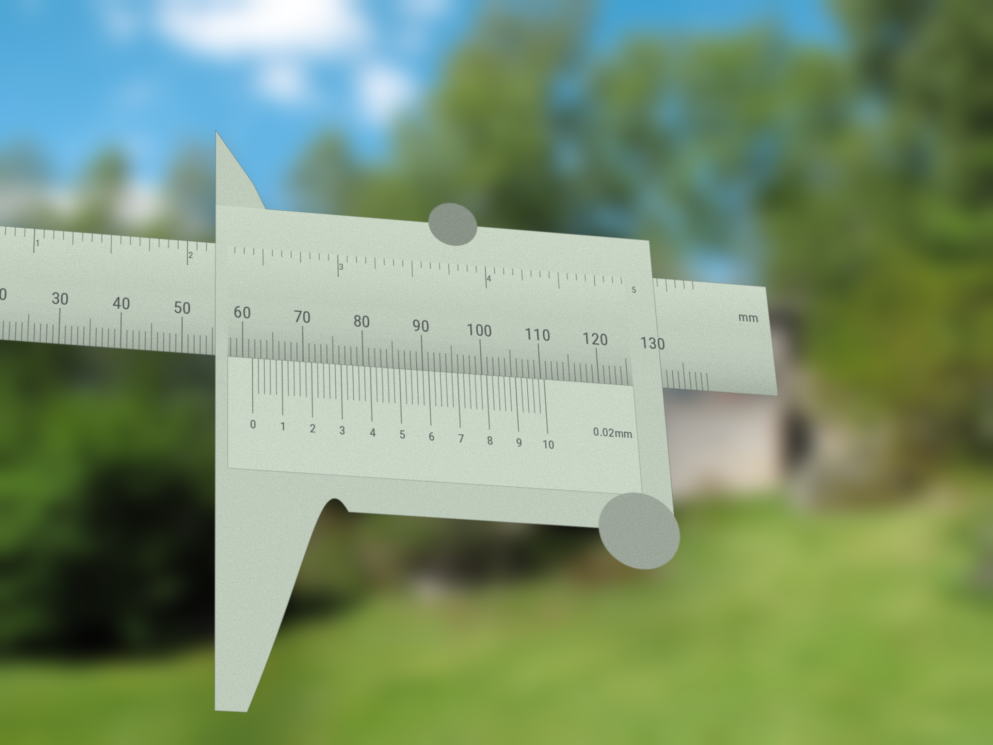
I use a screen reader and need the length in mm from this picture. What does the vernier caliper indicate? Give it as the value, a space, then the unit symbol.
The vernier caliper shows 61.6 mm
